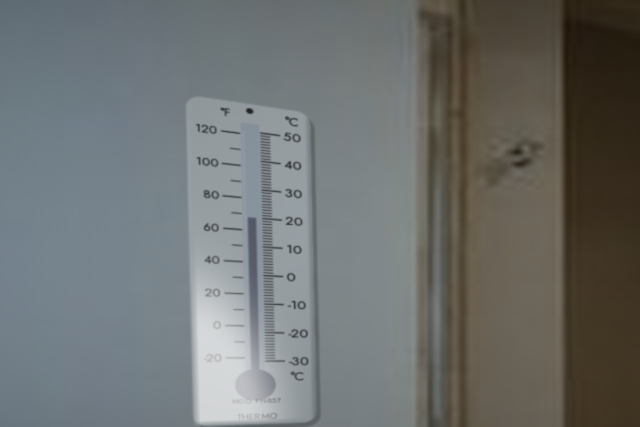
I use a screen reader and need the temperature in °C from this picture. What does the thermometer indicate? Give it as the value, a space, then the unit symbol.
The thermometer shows 20 °C
